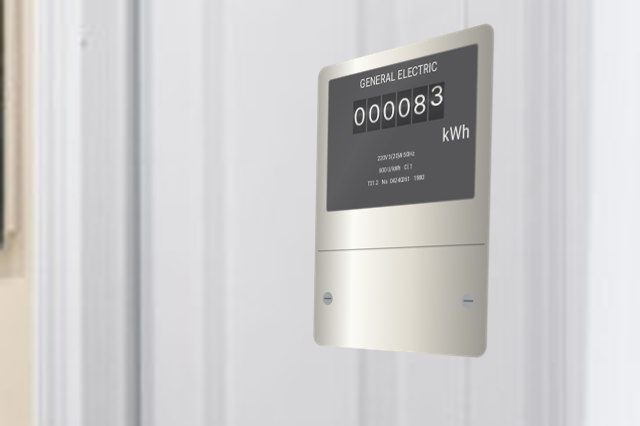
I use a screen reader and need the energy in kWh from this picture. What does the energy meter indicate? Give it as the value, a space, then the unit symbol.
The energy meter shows 83 kWh
